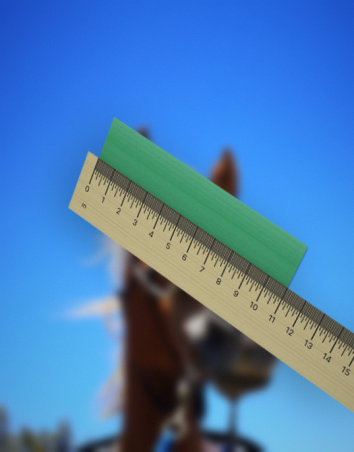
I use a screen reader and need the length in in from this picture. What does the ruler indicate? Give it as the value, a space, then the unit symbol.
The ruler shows 11 in
